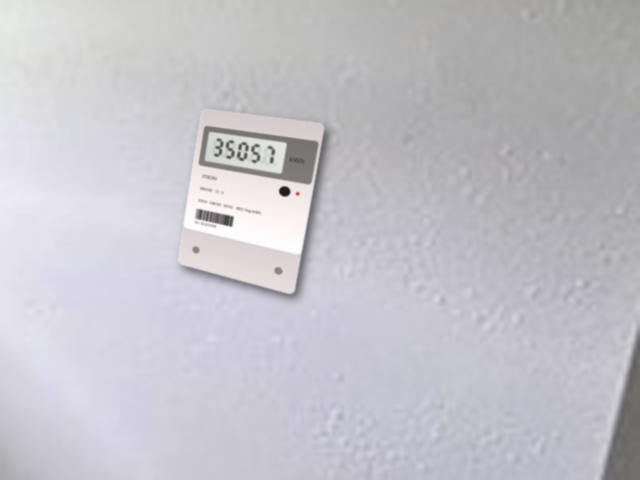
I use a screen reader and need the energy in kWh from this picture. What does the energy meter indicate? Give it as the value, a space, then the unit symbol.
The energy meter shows 35057 kWh
